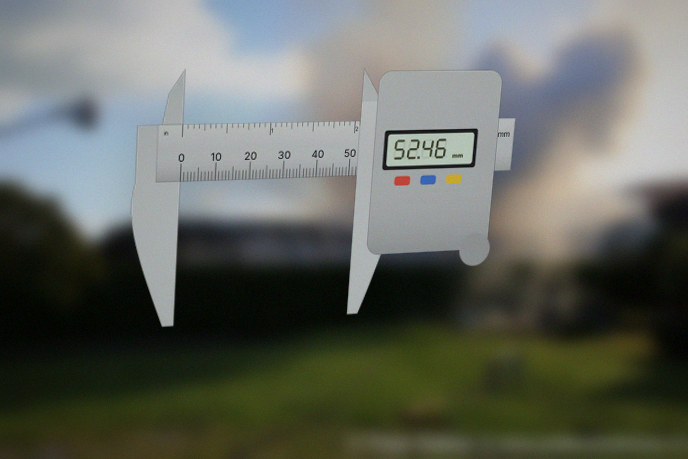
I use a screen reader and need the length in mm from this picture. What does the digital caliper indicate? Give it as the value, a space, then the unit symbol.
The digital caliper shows 52.46 mm
